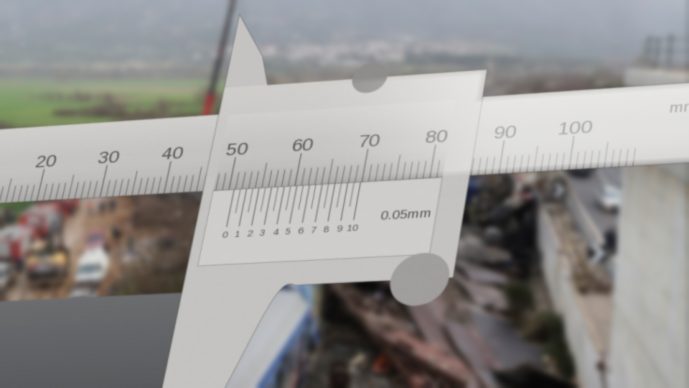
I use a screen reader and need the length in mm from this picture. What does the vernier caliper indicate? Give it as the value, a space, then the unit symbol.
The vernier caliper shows 50.8 mm
